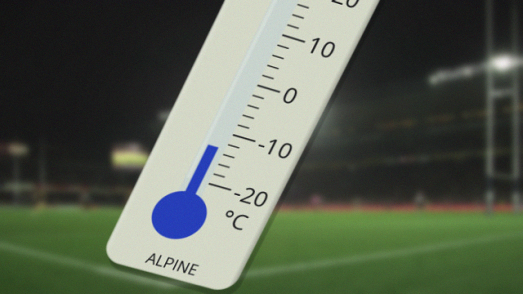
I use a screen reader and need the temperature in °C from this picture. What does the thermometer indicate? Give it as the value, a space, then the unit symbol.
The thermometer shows -13 °C
